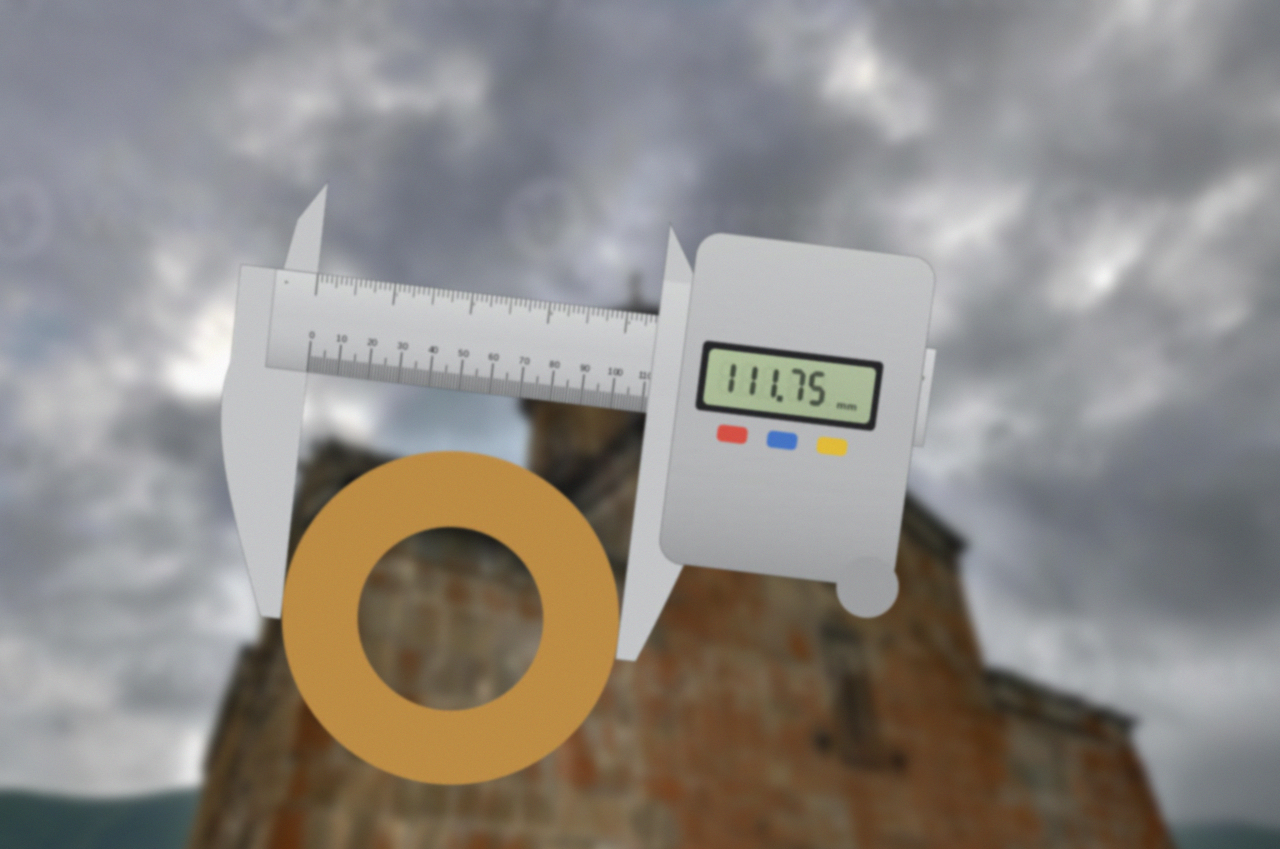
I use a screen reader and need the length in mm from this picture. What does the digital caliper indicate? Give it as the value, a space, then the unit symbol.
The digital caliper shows 111.75 mm
